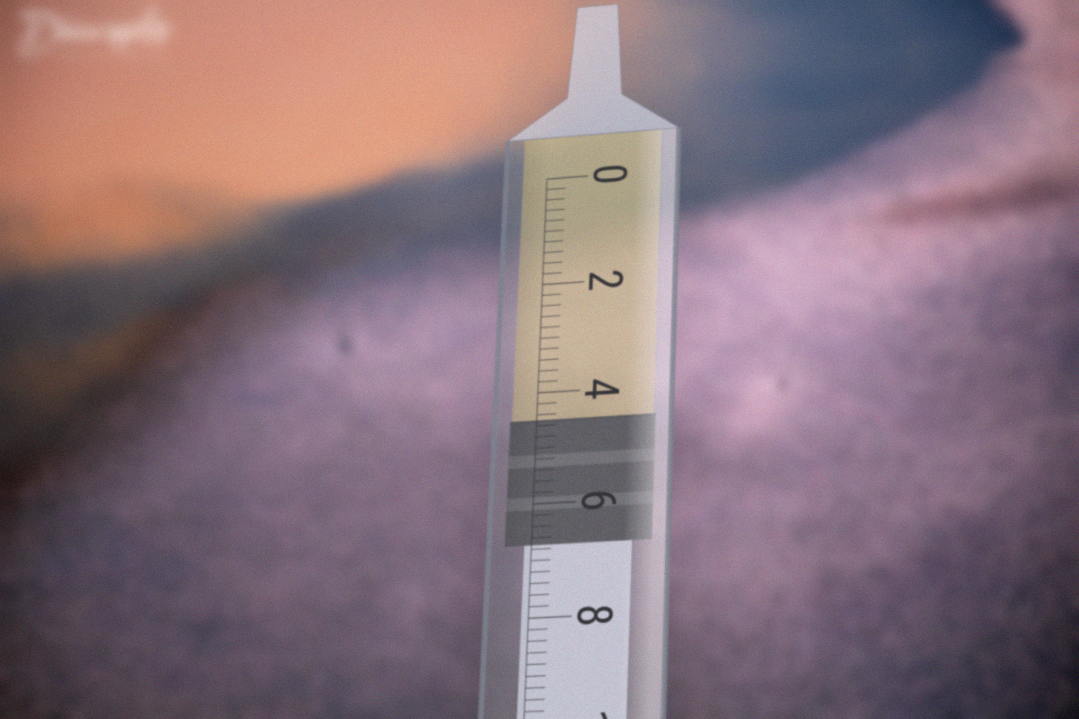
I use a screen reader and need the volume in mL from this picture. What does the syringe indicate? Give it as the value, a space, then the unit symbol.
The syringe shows 4.5 mL
